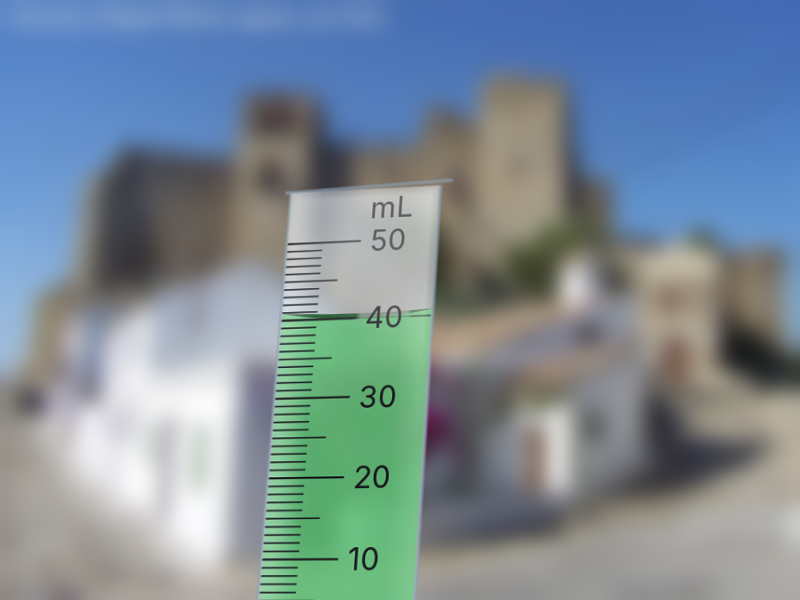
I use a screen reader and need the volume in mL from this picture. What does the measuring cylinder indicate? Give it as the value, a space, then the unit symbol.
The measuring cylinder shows 40 mL
